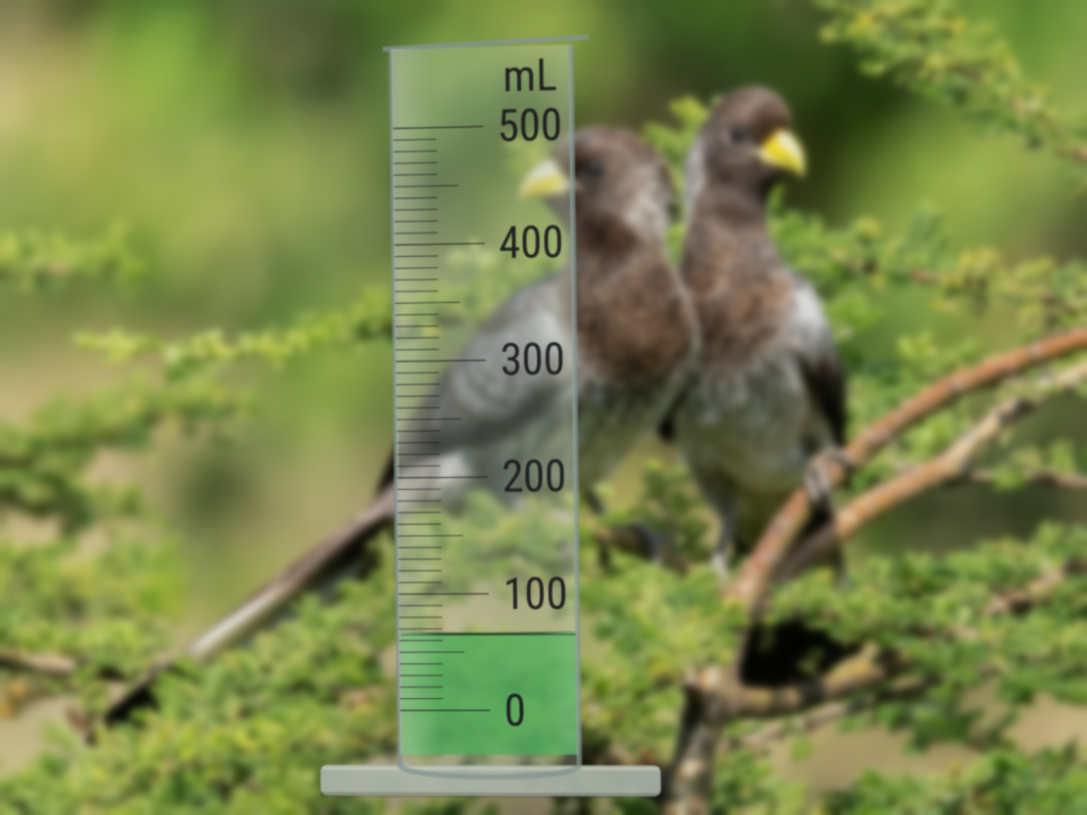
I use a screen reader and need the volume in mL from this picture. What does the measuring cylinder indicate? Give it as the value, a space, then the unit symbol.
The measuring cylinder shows 65 mL
